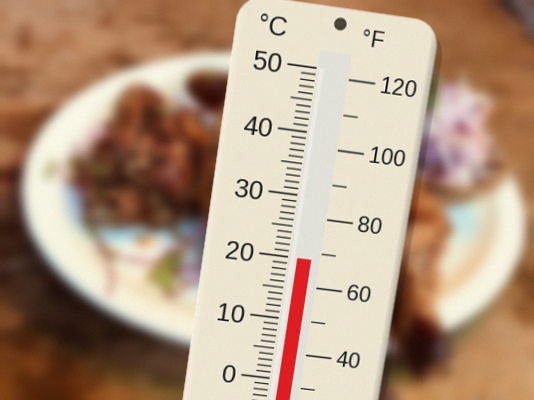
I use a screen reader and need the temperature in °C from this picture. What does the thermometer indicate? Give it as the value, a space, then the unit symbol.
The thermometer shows 20 °C
